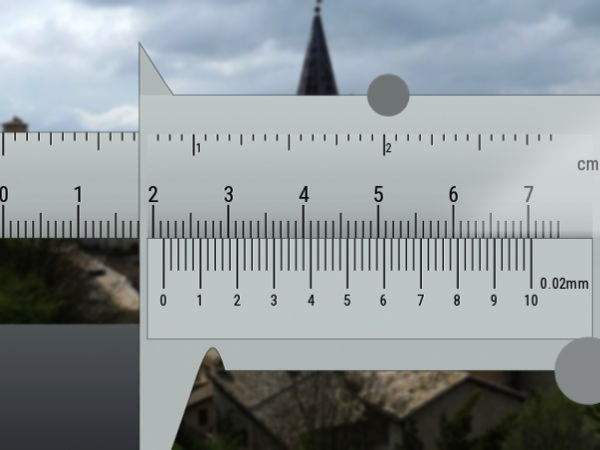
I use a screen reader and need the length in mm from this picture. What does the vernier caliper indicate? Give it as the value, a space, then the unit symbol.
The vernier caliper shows 21.4 mm
